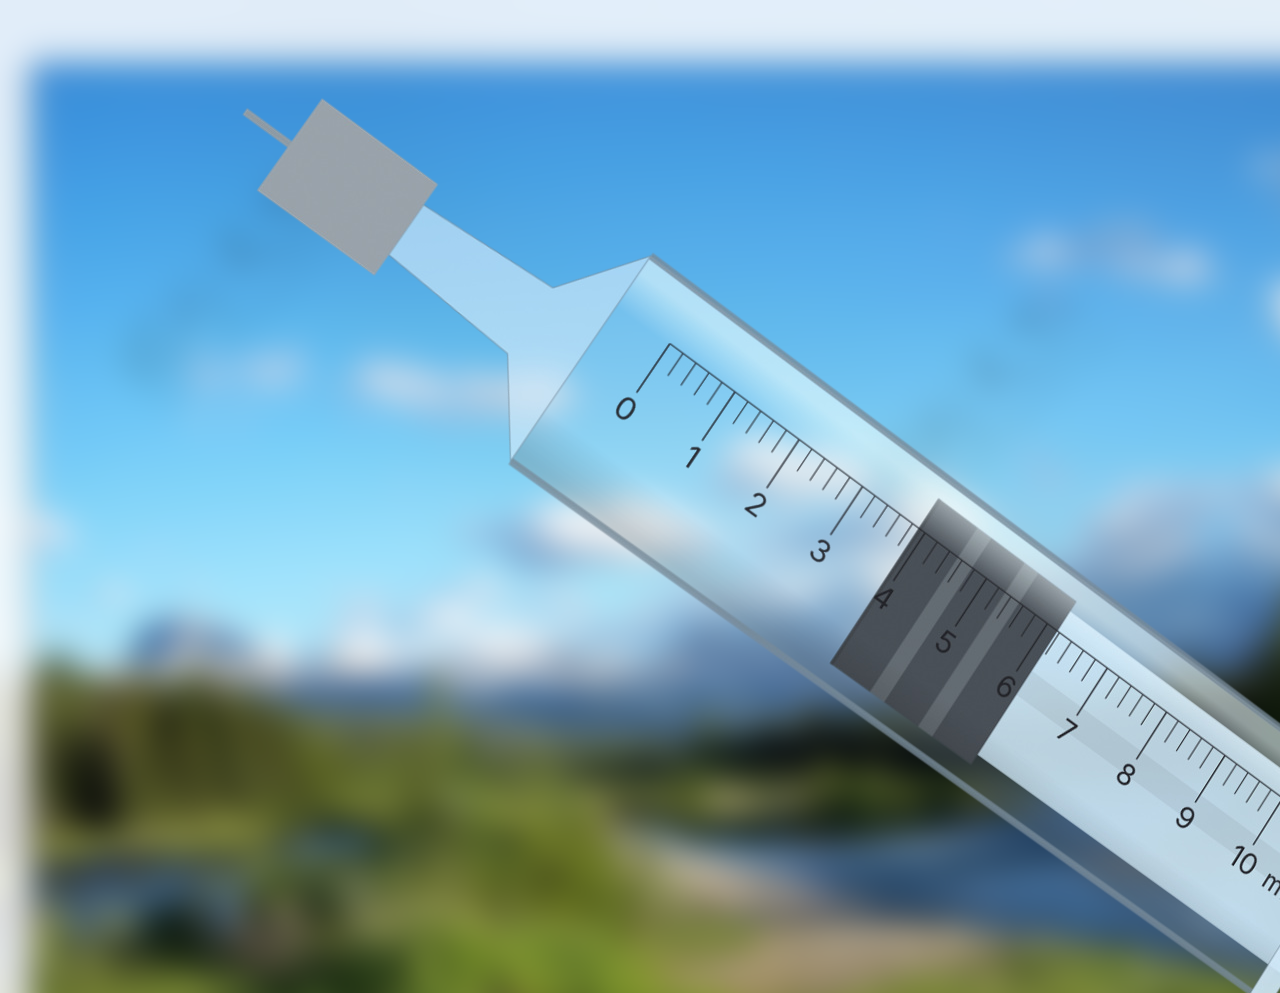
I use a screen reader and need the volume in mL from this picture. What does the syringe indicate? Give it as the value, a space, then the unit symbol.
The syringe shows 3.9 mL
